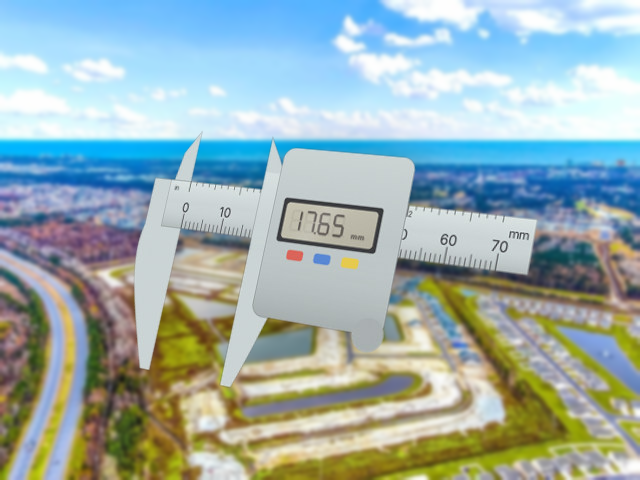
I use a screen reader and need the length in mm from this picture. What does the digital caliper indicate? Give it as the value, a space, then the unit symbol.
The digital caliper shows 17.65 mm
